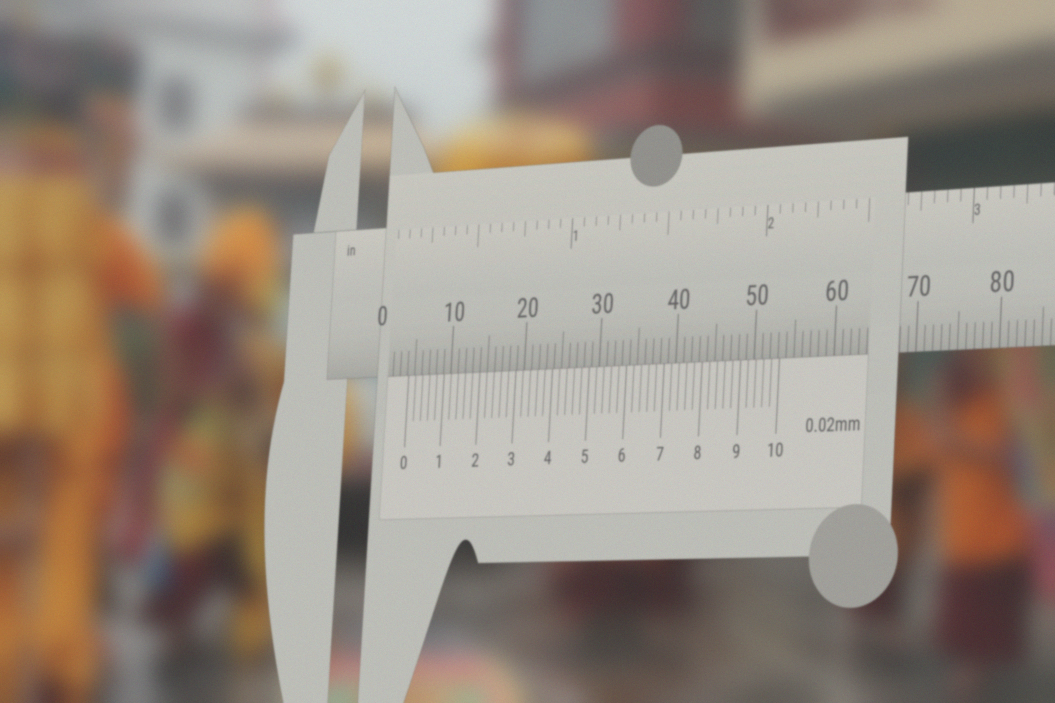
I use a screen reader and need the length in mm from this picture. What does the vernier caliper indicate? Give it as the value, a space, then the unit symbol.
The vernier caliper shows 4.2 mm
